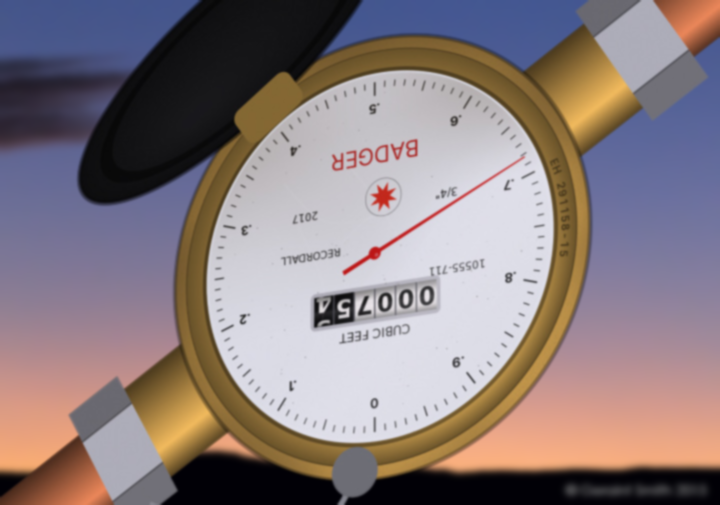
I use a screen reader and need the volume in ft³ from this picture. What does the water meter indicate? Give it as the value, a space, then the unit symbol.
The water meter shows 753.68 ft³
